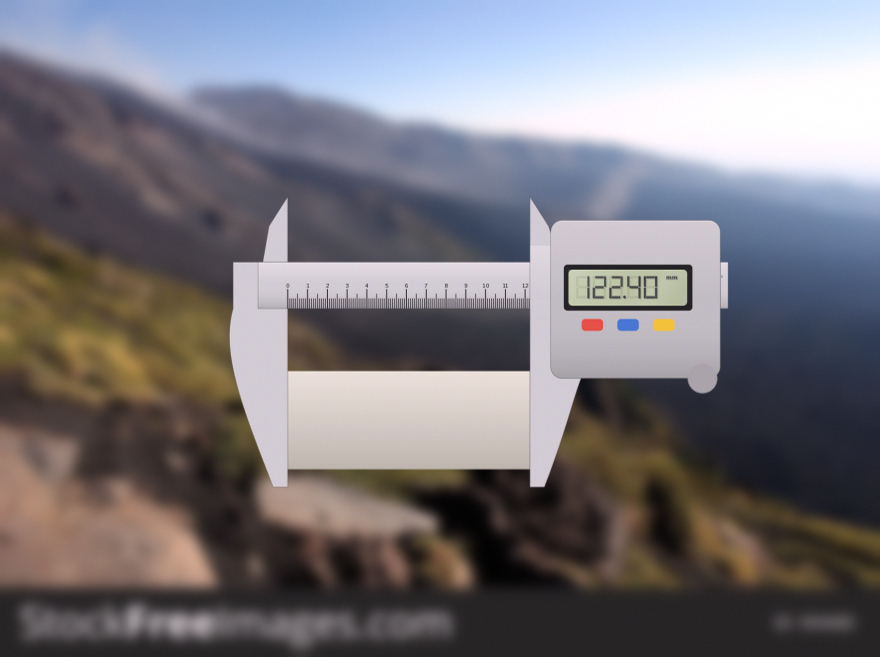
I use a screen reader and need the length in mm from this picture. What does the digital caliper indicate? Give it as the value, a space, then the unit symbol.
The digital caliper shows 122.40 mm
